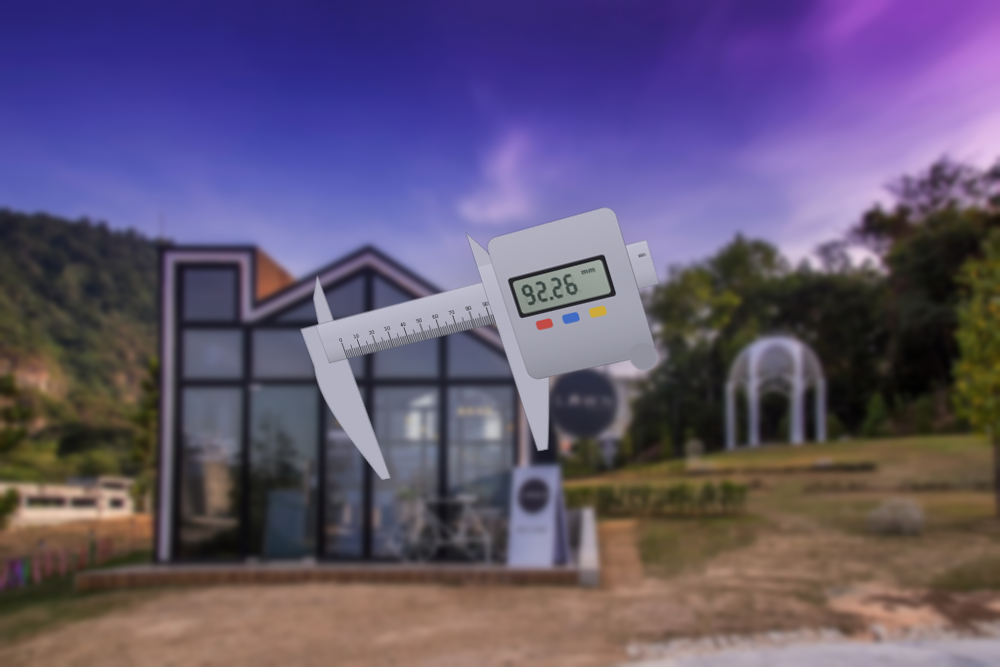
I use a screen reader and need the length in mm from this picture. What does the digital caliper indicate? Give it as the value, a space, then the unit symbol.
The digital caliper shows 92.26 mm
